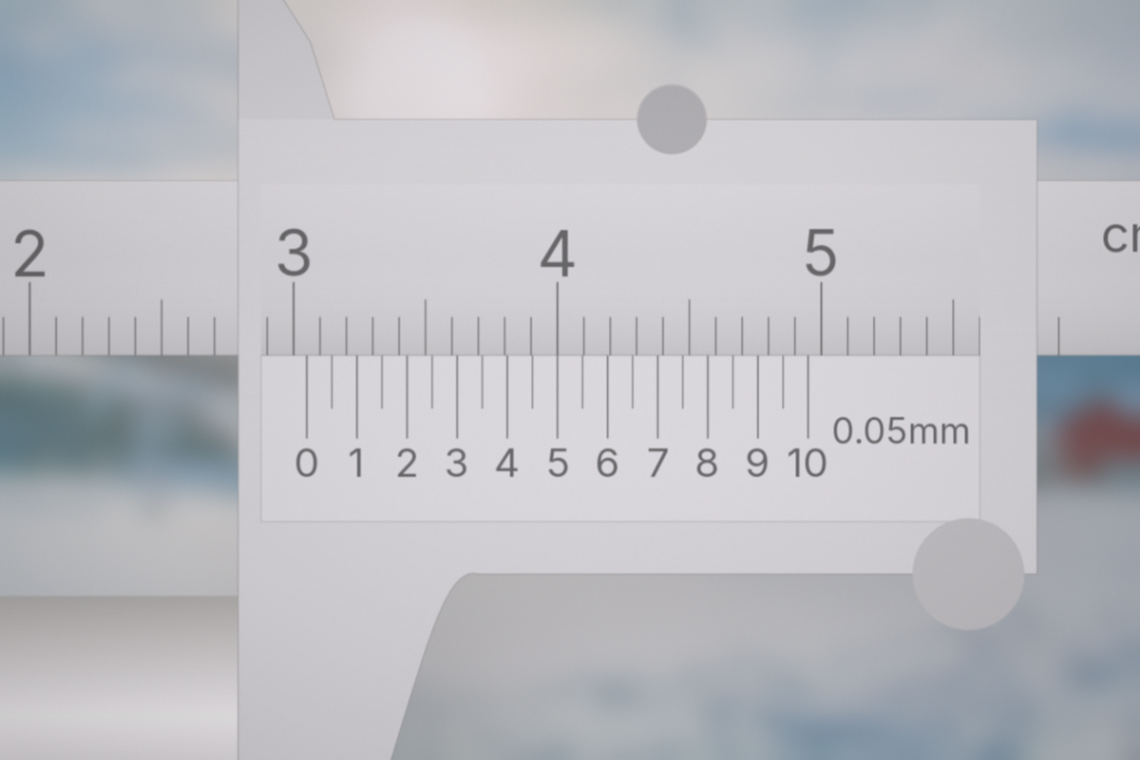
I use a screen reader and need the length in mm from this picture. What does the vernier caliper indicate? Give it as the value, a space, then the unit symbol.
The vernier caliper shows 30.50 mm
